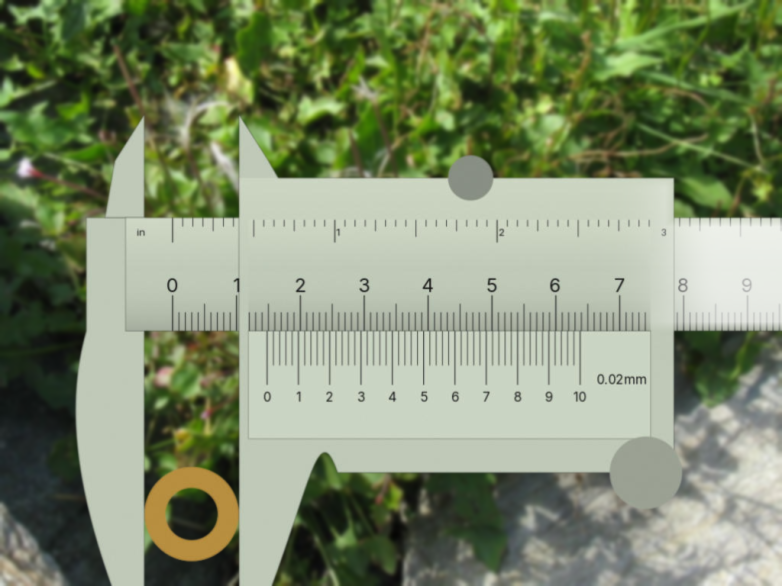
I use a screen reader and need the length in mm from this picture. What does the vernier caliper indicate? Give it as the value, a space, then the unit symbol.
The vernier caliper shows 14.8 mm
